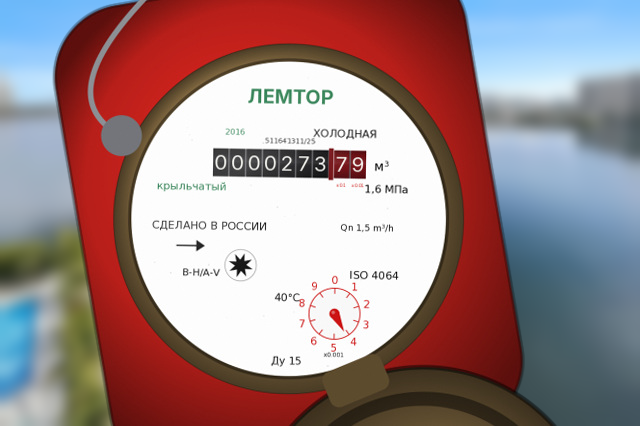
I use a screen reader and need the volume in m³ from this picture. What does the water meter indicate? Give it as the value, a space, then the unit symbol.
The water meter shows 273.794 m³
